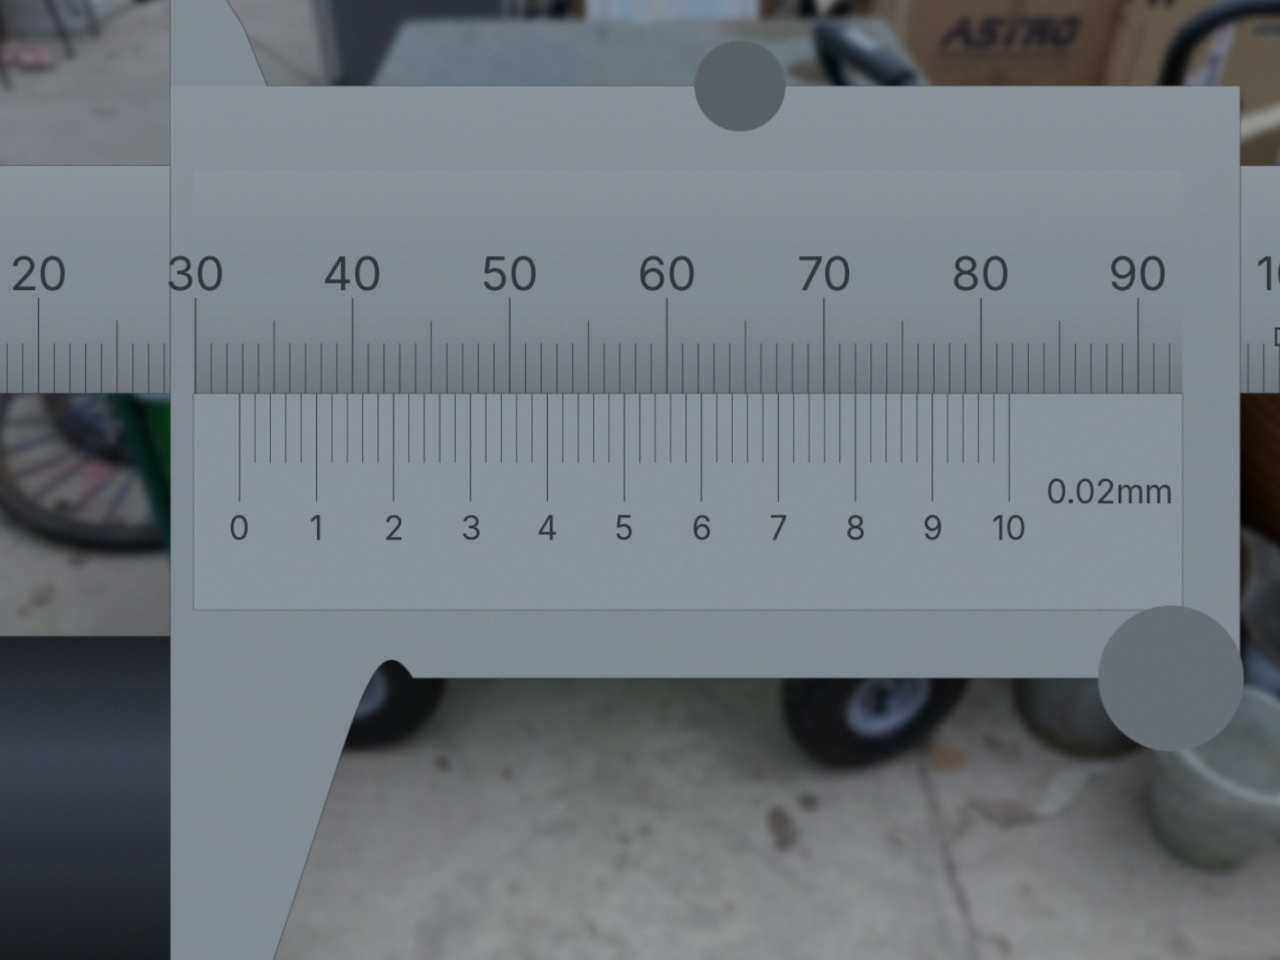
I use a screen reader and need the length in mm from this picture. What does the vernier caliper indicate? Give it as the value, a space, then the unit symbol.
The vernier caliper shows 32.8 mm
